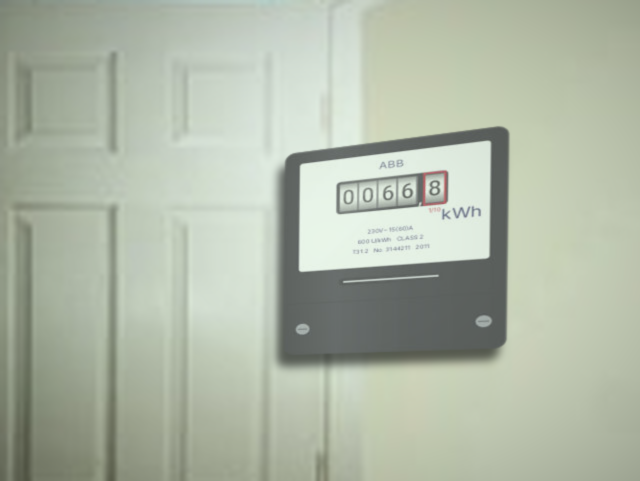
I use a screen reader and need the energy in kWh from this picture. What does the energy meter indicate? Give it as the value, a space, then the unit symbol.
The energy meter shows 66.8 kWh
